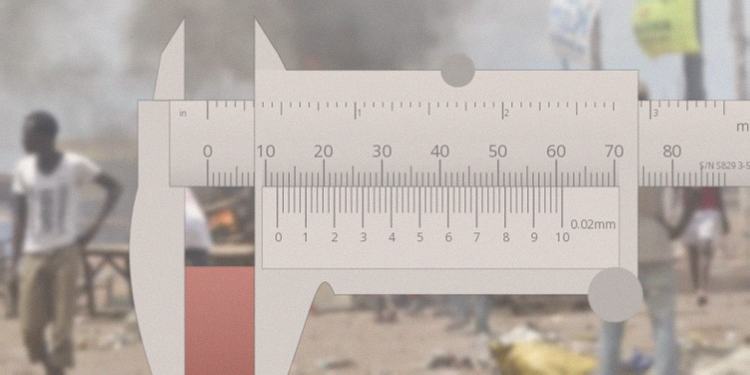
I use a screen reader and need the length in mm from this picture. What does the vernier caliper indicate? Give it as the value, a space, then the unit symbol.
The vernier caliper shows 12.0 mm
